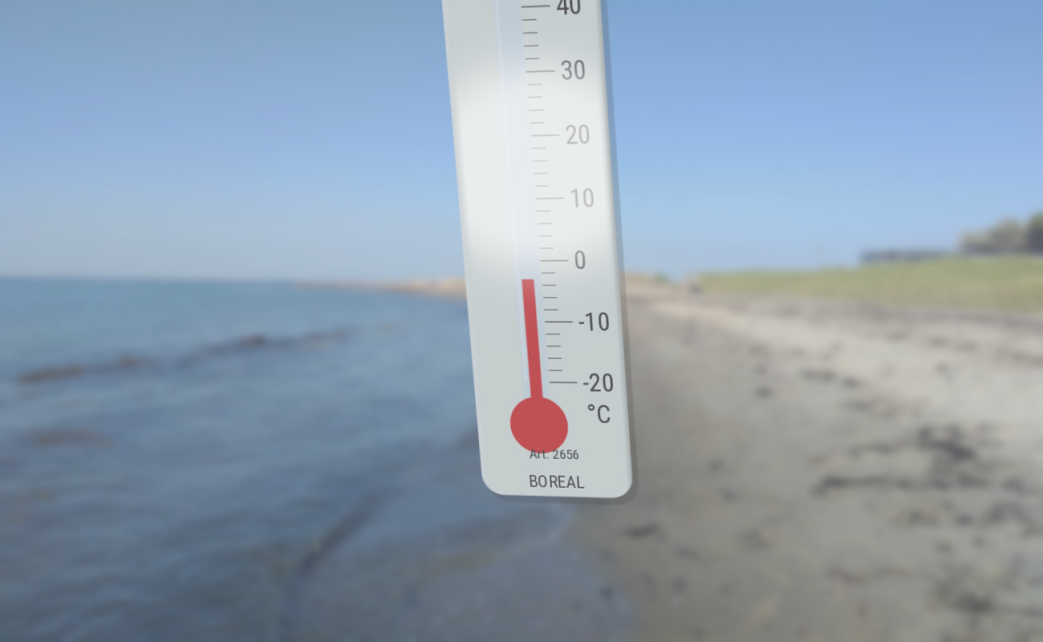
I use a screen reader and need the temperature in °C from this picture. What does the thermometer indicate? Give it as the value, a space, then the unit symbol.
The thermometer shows -3 °C
